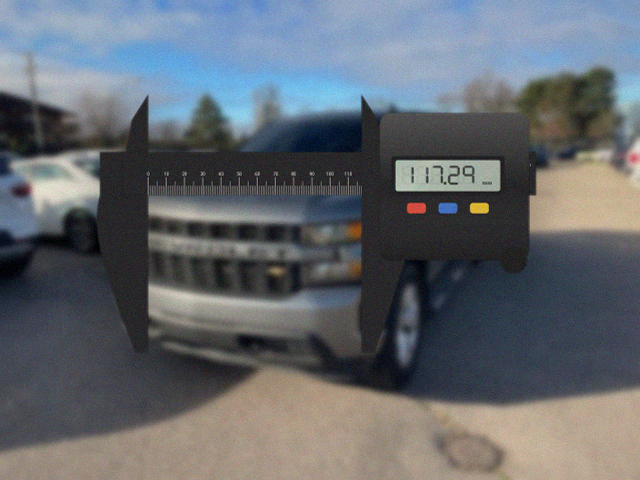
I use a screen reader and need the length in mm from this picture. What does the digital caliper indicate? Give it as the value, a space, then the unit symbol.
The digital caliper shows 117.29 mm
